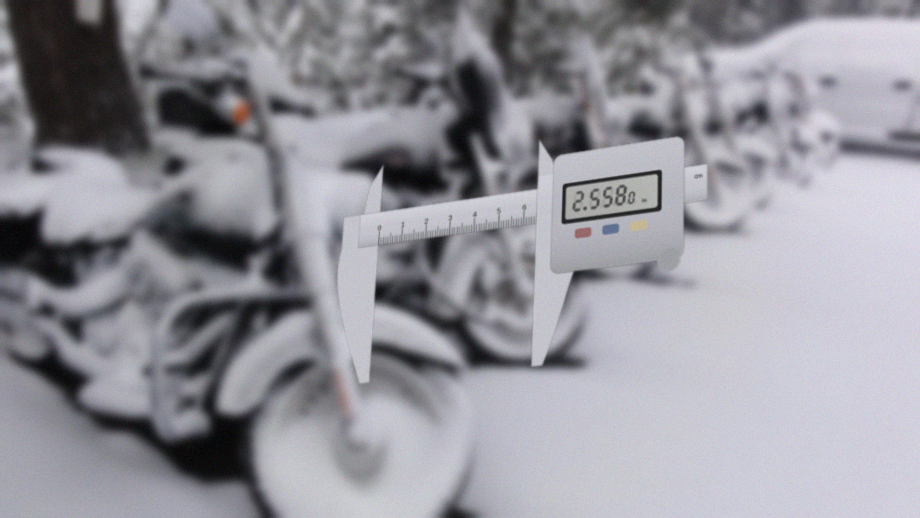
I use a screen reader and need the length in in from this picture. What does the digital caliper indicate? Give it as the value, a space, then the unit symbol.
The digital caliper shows 2.5580 in
